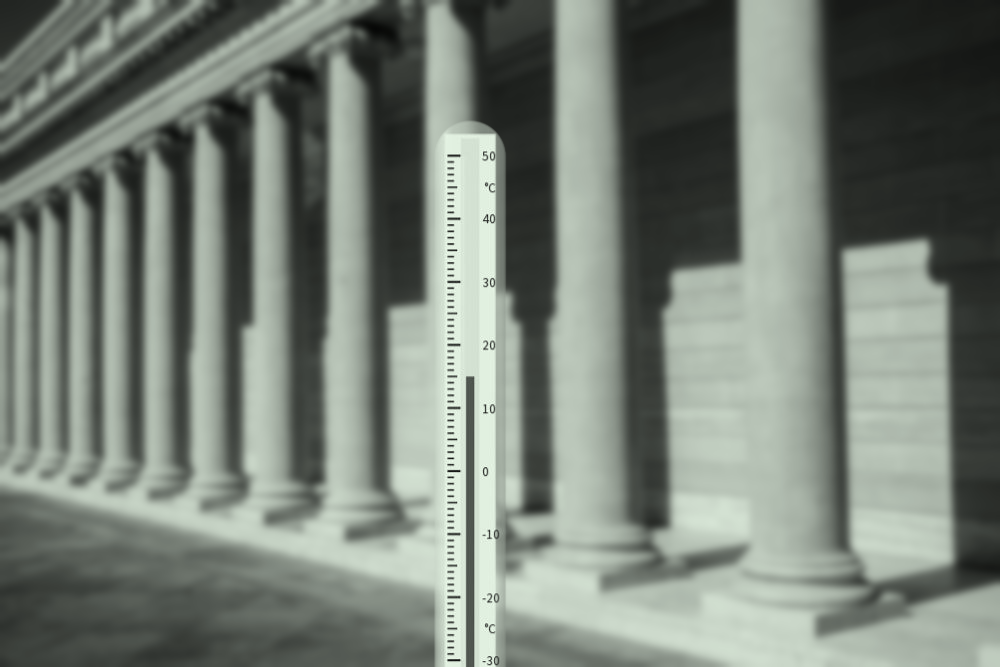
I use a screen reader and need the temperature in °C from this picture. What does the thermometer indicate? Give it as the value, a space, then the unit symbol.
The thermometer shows 15 °C
